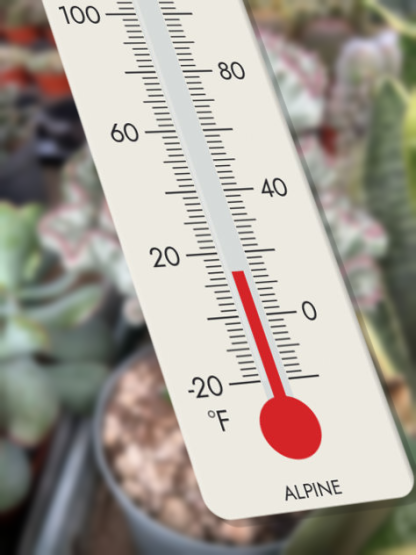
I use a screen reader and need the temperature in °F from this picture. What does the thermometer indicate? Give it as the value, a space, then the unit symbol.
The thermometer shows 14 °F
